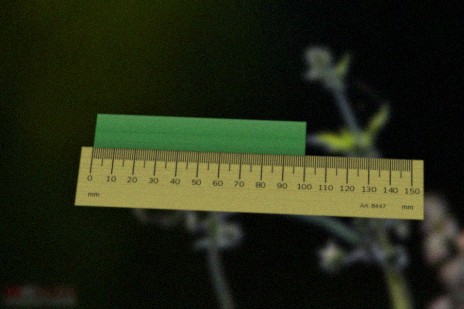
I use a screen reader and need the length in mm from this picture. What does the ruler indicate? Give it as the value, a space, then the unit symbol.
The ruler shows 100 mm
